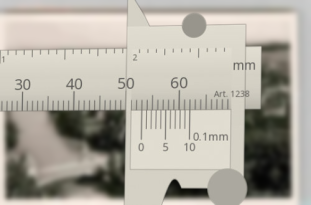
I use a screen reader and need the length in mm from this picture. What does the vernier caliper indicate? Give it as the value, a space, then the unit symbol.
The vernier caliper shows 53.0 mm
